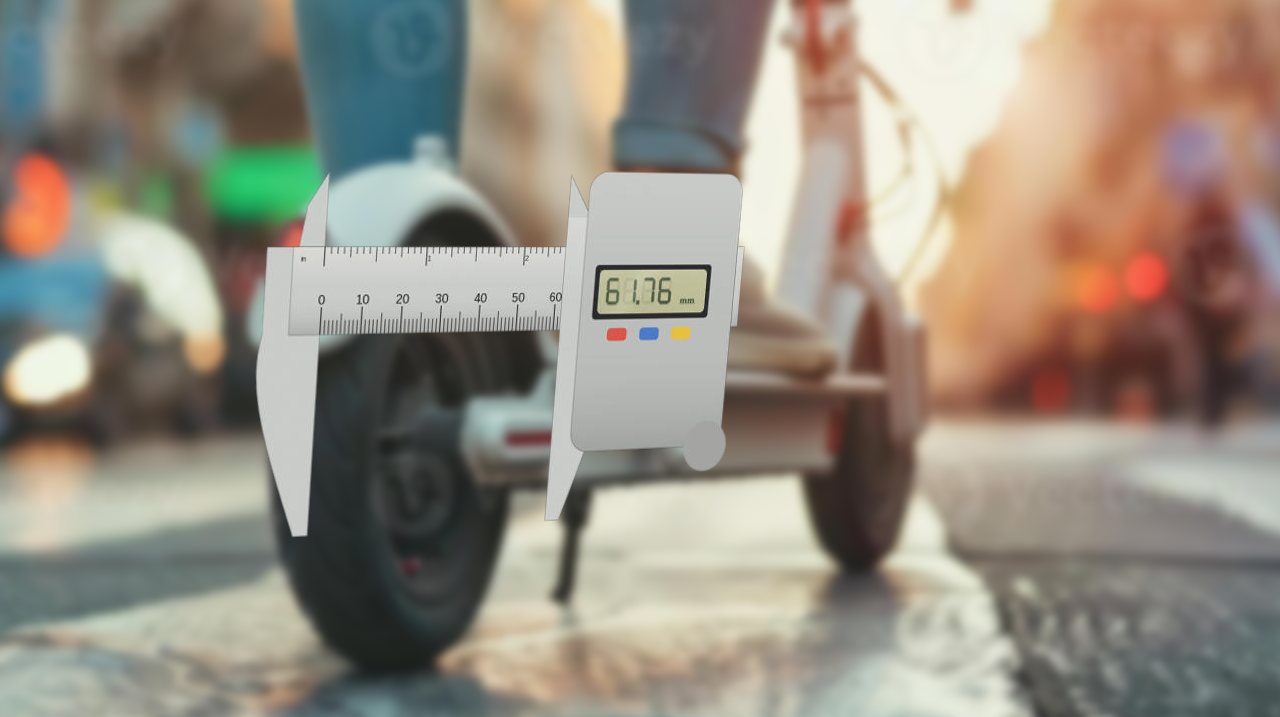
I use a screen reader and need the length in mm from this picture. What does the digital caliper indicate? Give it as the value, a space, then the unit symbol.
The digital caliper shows 61.76 mm
